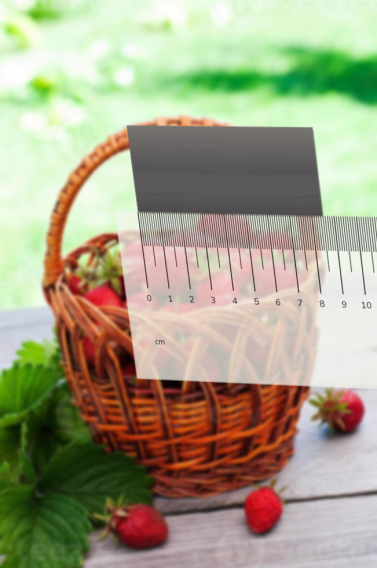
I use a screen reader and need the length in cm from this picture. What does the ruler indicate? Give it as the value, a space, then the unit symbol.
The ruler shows 8.5 cm
